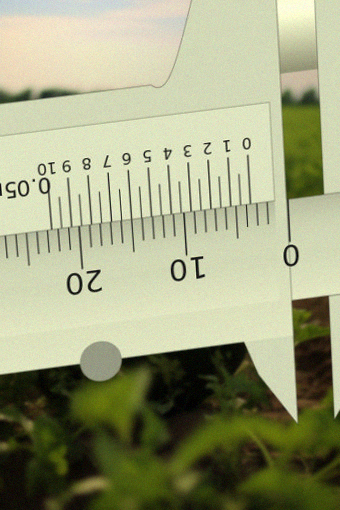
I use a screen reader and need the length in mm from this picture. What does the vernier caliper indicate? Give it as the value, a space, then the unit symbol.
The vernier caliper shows 3.6 mm
